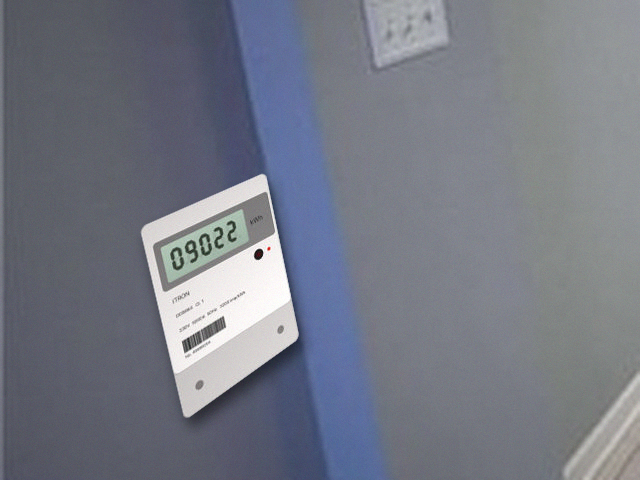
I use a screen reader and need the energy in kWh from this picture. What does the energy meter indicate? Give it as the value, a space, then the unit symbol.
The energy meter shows 9022 kWh
